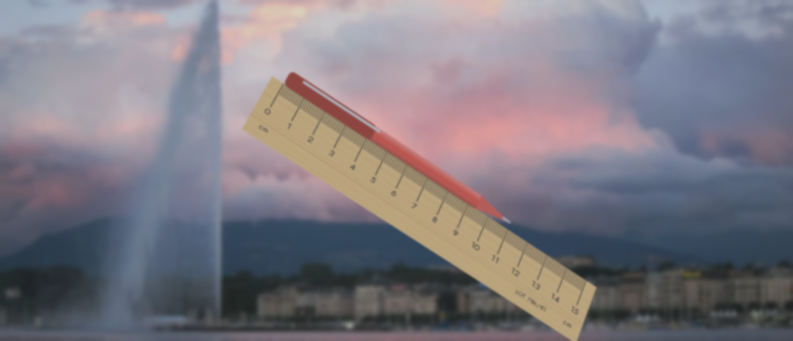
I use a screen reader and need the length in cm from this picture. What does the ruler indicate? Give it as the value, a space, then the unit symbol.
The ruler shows 11 cm
